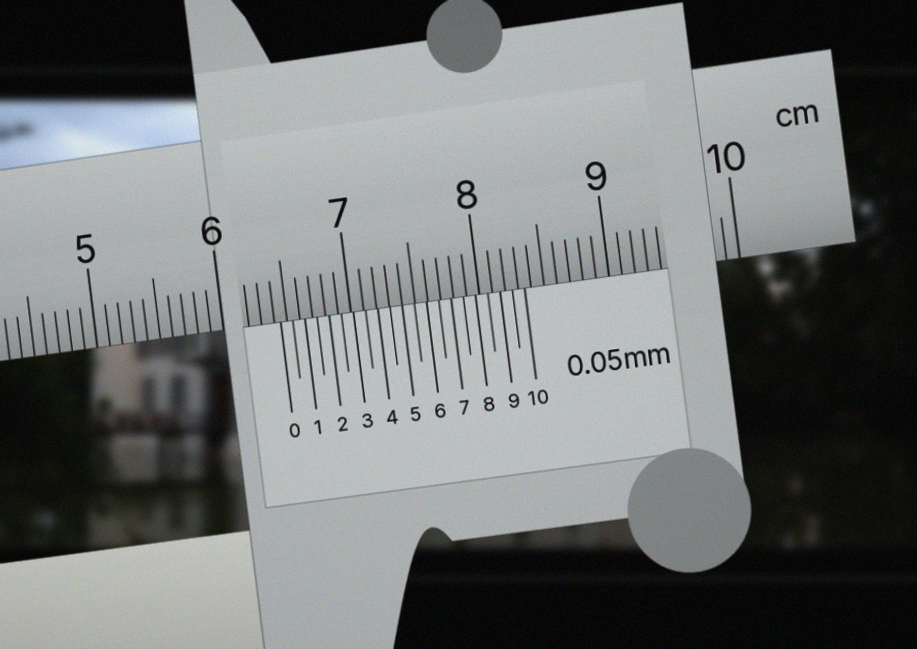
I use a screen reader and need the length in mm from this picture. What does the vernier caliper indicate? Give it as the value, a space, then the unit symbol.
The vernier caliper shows 64.5 mm
